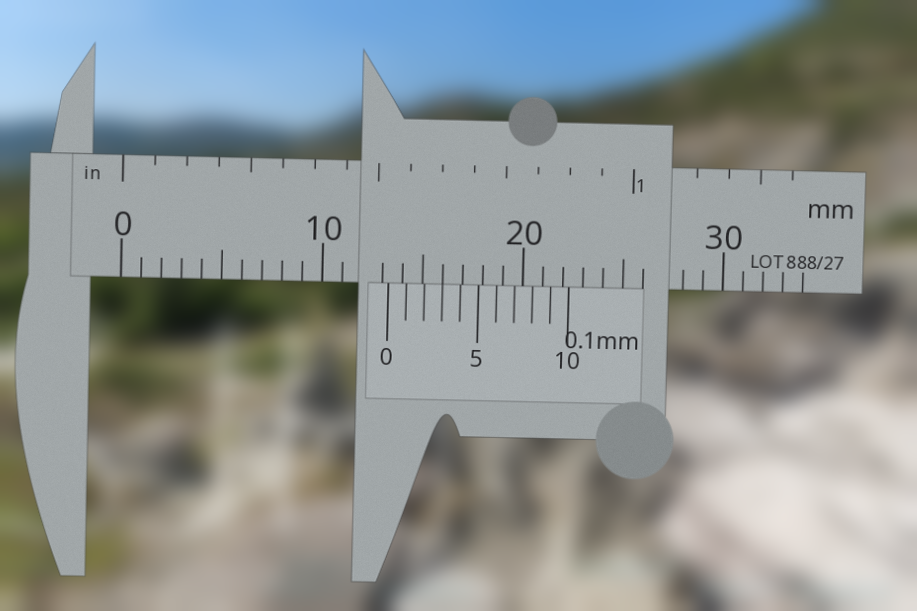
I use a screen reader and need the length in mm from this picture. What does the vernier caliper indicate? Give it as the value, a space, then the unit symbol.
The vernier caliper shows 13.3 mm
